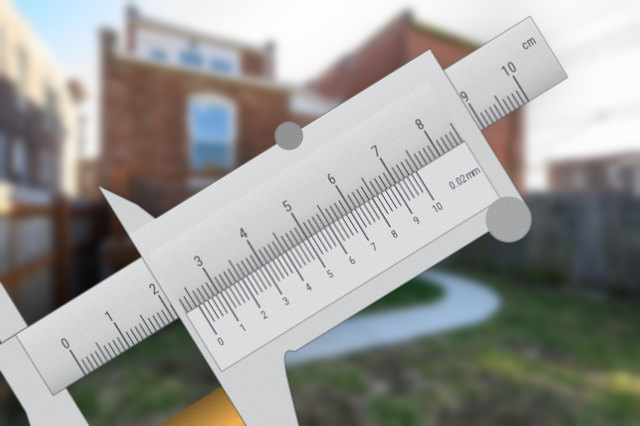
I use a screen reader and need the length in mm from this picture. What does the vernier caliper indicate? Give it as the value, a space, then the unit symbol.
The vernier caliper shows 25.5 mm
